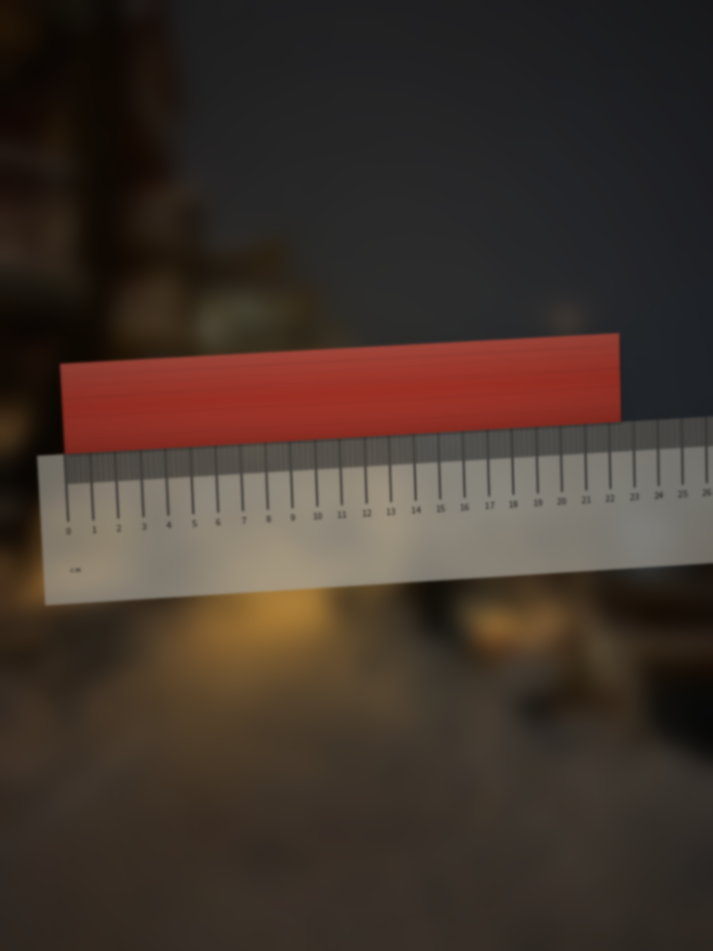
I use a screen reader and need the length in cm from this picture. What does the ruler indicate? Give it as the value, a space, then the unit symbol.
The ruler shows 22.5 cm
